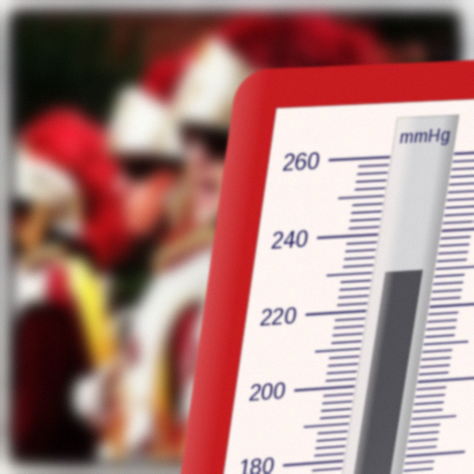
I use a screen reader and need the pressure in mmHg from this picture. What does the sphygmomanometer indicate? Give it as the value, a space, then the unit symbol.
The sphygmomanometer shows 230 mmHg
